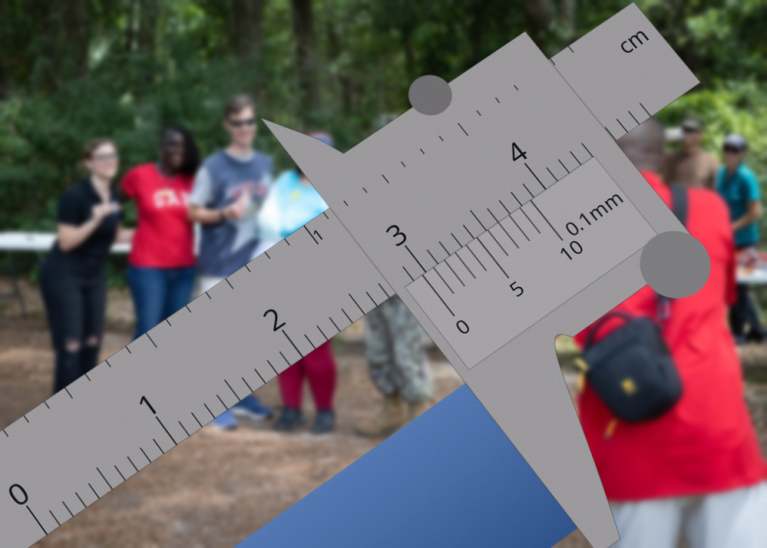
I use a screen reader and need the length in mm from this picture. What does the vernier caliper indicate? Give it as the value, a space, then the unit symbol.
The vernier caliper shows 29.7 mm
